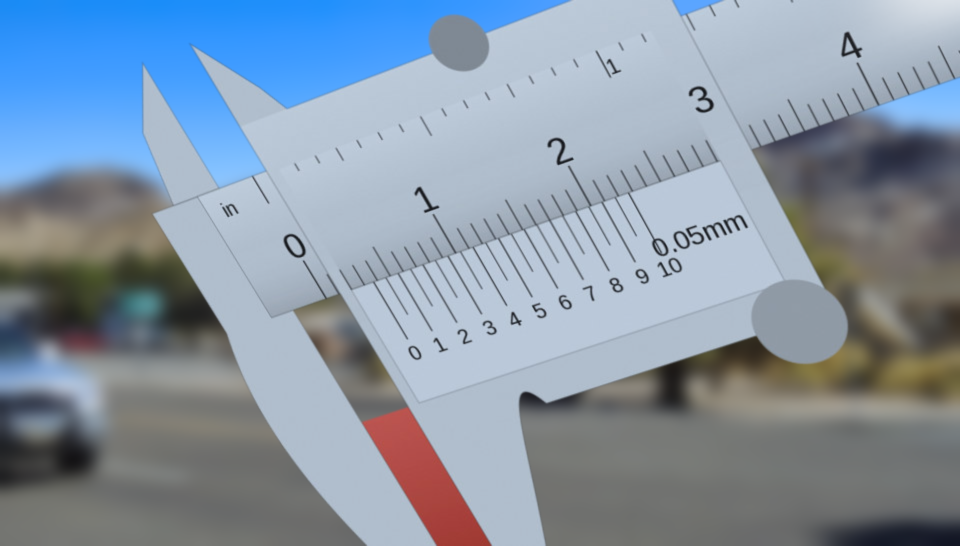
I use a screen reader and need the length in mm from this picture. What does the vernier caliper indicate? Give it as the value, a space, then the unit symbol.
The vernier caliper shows 3.7 mm
